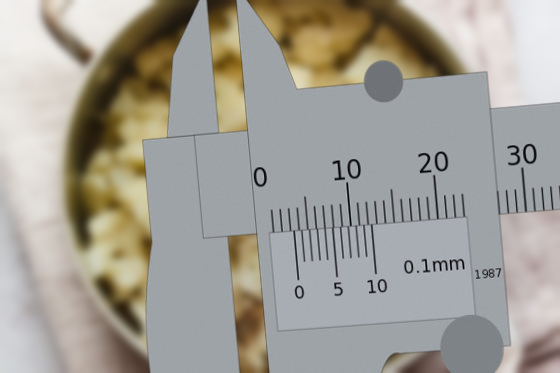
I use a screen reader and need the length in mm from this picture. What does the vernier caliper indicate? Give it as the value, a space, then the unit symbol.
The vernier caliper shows 3.4 mm
